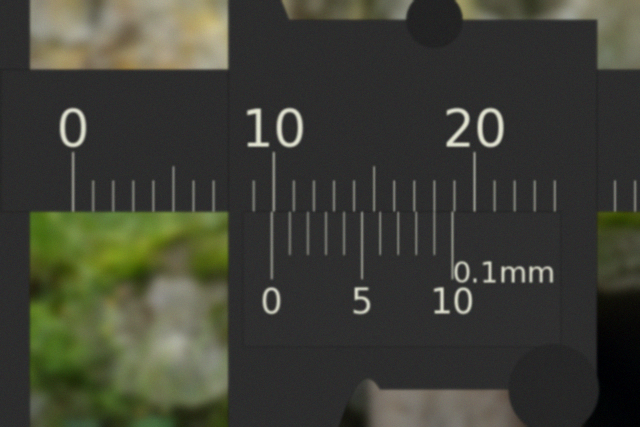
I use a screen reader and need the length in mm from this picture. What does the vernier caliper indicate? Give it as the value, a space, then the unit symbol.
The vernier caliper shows 9.9 mm
